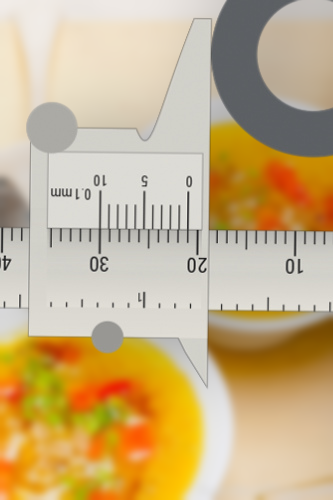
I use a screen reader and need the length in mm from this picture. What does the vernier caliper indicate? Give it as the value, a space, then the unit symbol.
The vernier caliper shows 21.0 mm
